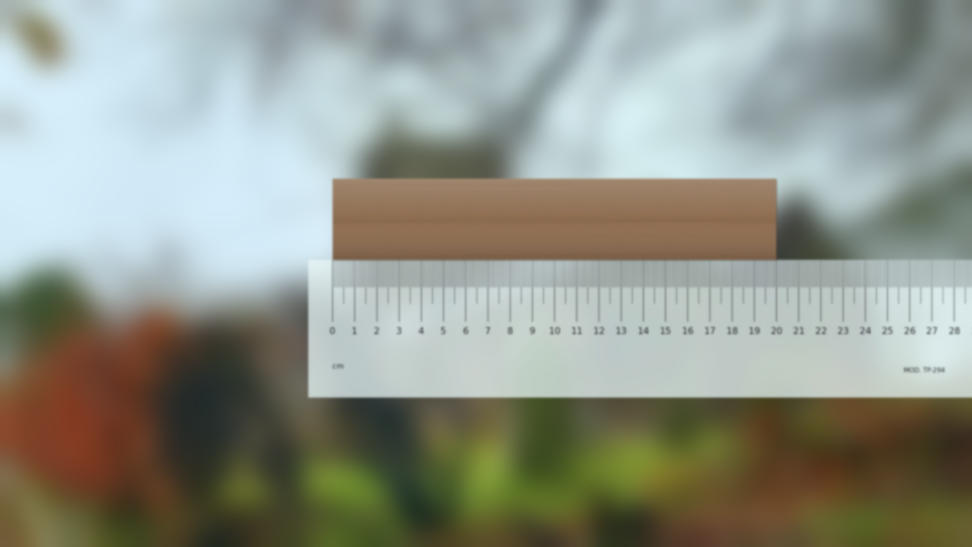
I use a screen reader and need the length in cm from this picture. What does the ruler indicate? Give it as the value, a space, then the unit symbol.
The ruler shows 20 cm
